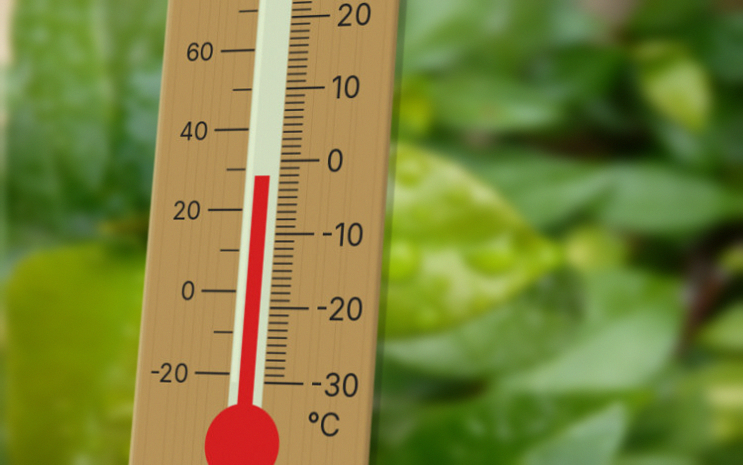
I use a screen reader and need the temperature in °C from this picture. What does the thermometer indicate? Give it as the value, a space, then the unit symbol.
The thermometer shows -2 °C
